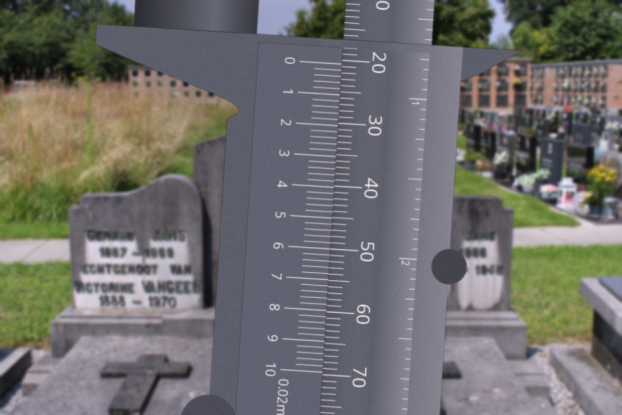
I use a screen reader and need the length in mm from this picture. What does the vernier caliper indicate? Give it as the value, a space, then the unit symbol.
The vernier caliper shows 20.6 mm
